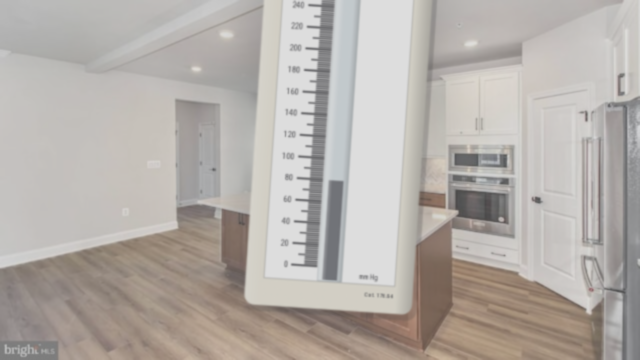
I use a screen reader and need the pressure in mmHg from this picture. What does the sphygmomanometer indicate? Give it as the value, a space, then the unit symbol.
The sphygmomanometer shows 80 mmHg
